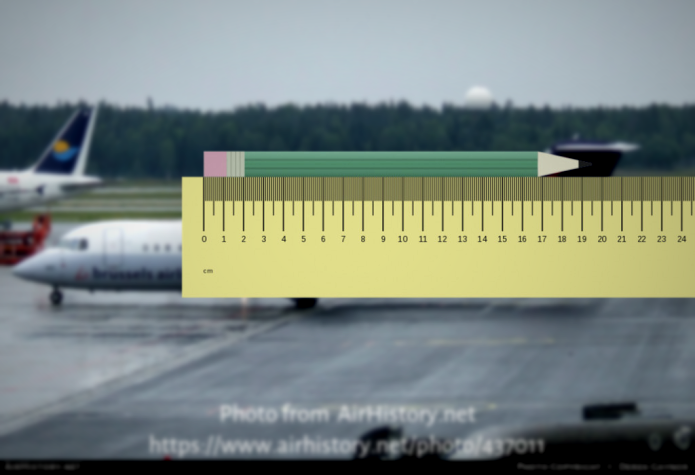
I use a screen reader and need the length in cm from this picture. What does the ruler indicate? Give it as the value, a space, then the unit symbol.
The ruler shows 19.5 cm
